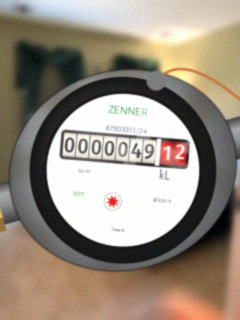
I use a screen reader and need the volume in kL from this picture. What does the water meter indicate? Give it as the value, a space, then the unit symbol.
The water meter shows 49.12 kL
